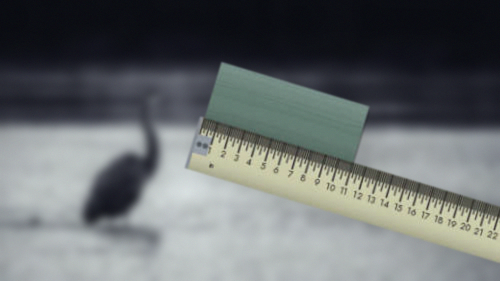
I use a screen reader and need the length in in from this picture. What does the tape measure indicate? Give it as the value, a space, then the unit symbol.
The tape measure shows 11 in
